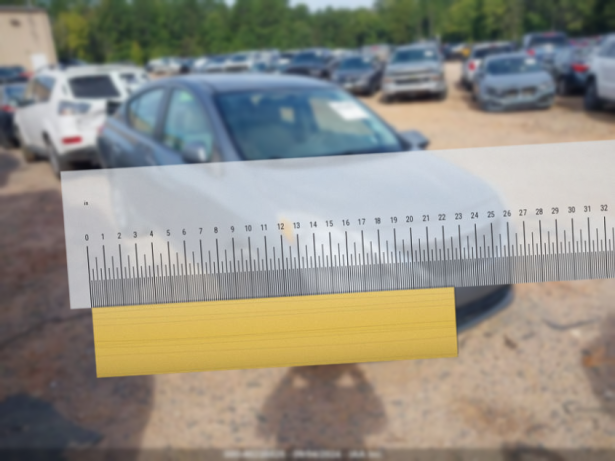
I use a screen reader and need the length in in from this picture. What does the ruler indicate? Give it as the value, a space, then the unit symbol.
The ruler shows 22.5 in
